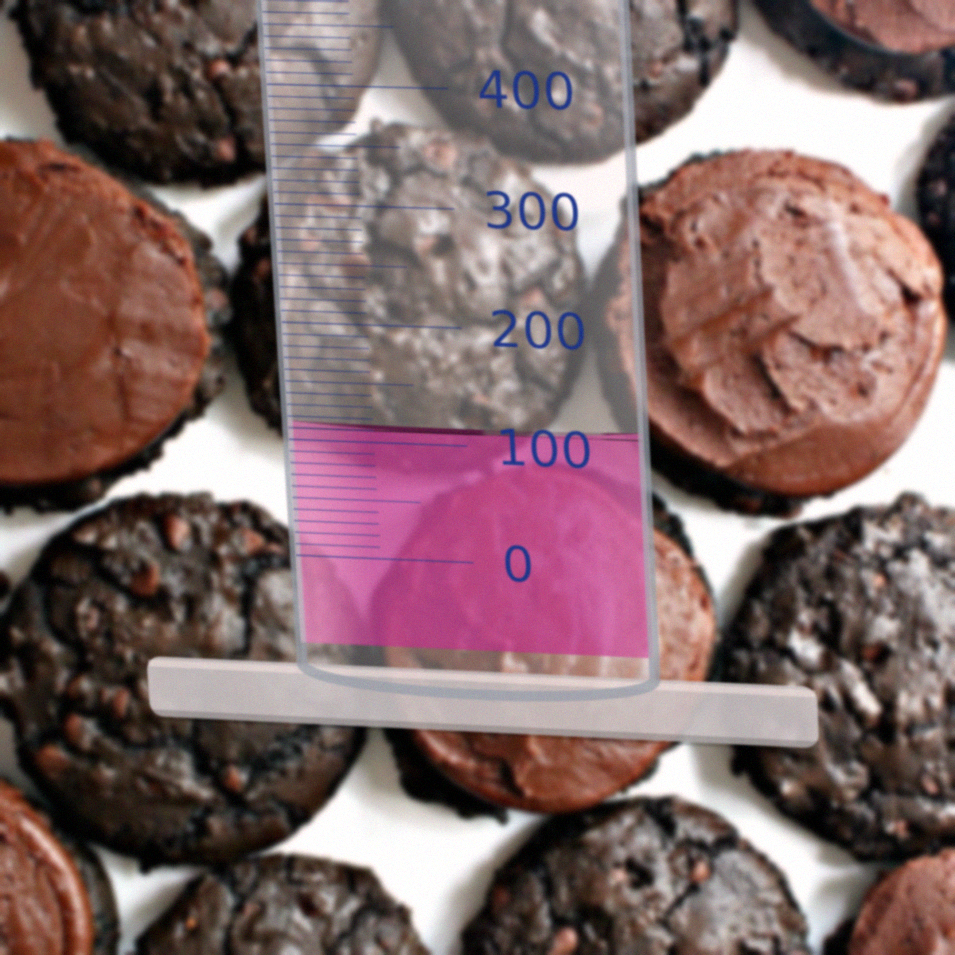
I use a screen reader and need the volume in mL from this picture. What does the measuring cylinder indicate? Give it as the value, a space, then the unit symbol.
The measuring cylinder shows 110 mL
